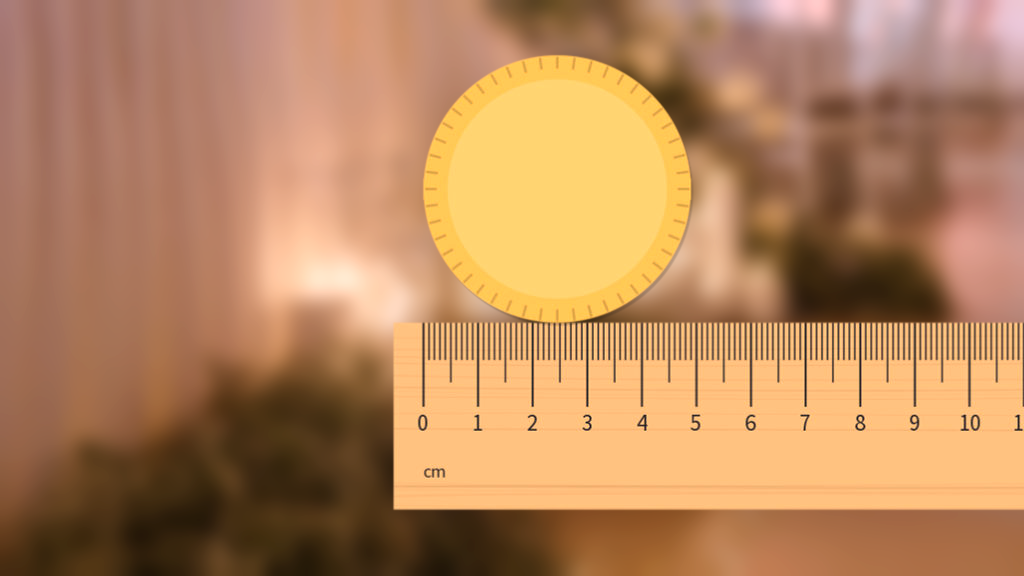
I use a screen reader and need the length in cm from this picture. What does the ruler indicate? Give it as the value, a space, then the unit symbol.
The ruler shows 4.9 cm
